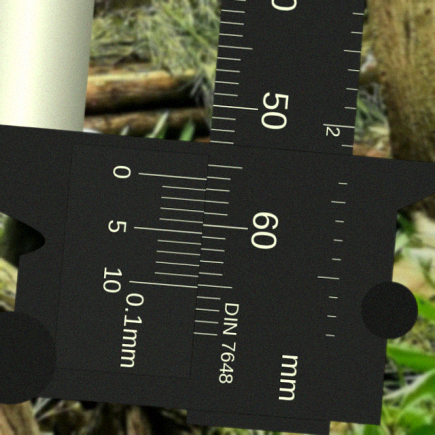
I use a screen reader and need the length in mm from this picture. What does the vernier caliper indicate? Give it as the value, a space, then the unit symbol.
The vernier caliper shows 56.2 mm
